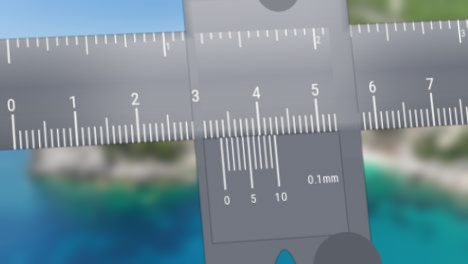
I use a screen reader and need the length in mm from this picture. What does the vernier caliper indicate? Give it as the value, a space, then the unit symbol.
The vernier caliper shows 33.5 mm
